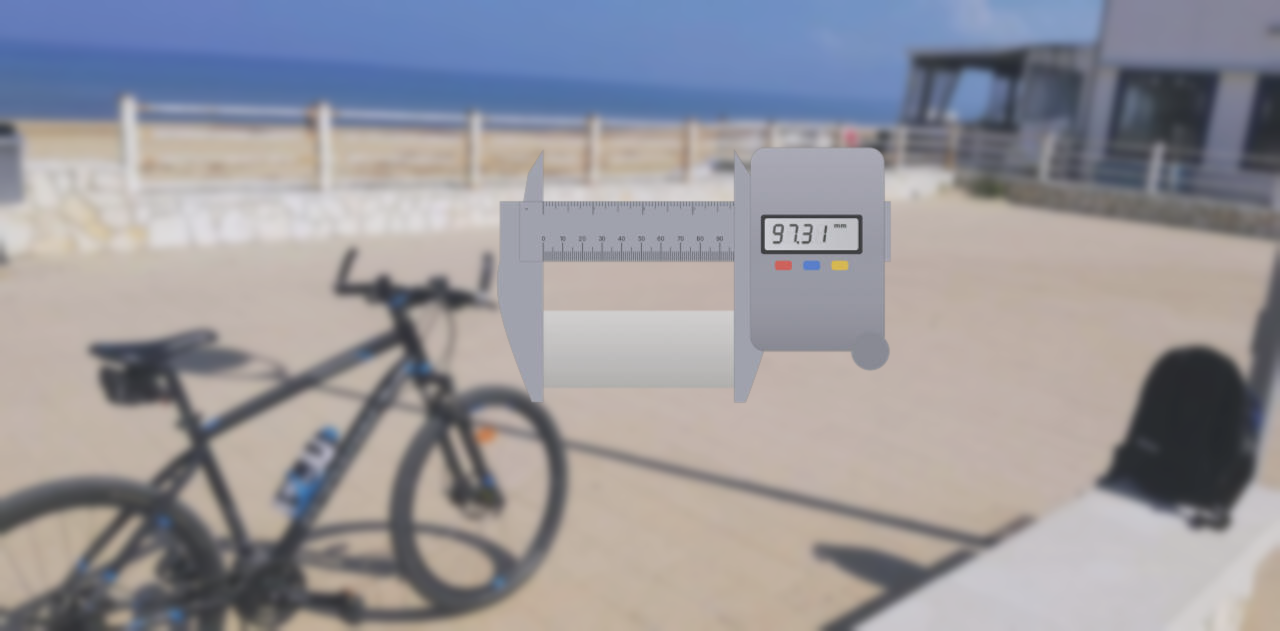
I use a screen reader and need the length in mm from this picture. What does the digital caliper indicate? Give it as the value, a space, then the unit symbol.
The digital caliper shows 97.31 mm
